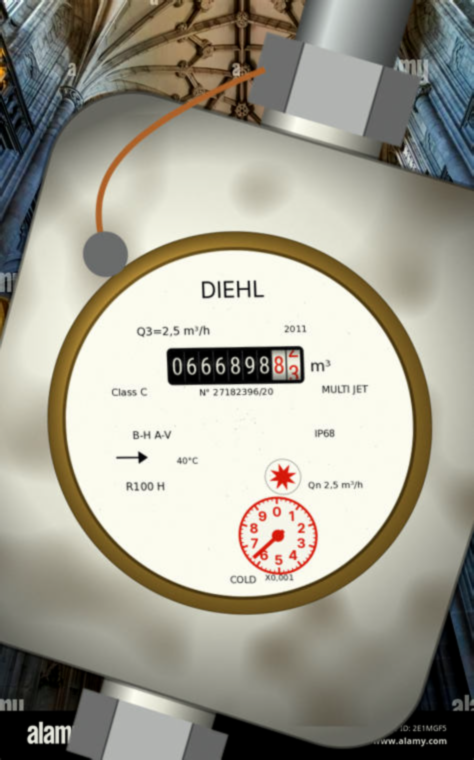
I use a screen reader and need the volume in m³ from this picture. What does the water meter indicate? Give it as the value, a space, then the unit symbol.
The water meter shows 666898.826 m³
